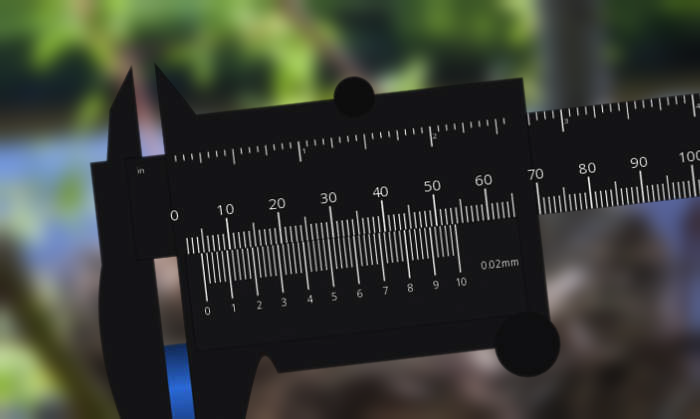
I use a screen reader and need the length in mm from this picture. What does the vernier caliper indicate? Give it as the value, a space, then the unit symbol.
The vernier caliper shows 4.5 mm
